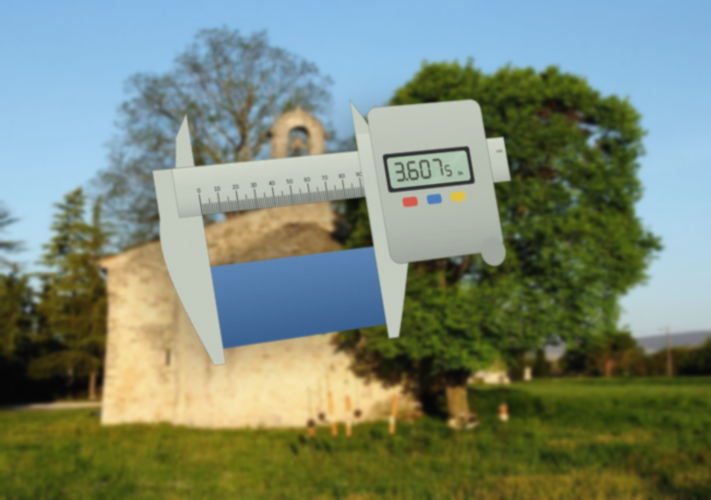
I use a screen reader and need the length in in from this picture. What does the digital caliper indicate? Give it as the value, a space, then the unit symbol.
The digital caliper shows 3.6075 in
